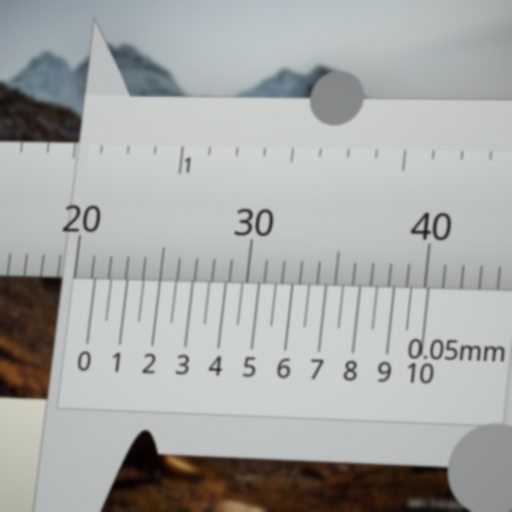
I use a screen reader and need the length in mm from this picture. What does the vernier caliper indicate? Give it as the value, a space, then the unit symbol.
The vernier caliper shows 21.2 mm
